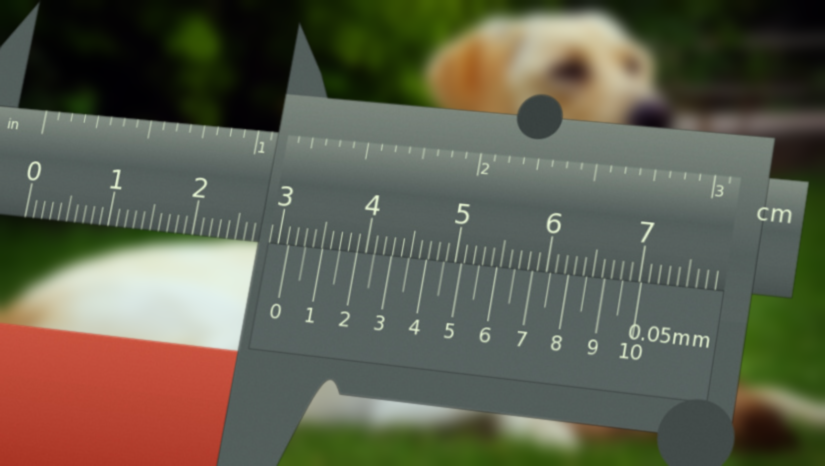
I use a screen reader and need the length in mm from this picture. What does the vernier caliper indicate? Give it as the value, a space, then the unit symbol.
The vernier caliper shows 31.2 mm
